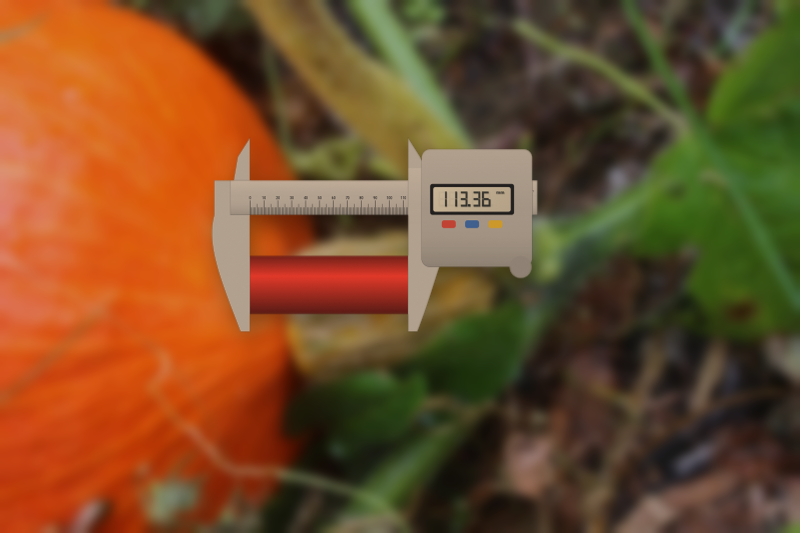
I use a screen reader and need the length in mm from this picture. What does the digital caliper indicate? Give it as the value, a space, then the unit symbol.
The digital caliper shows 113.36 mm
